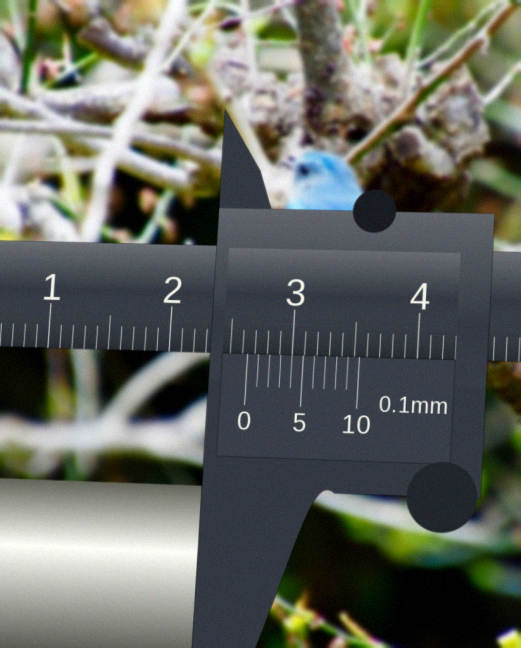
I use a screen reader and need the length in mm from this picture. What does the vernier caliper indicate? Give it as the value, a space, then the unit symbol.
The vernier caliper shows 26.4 mm
